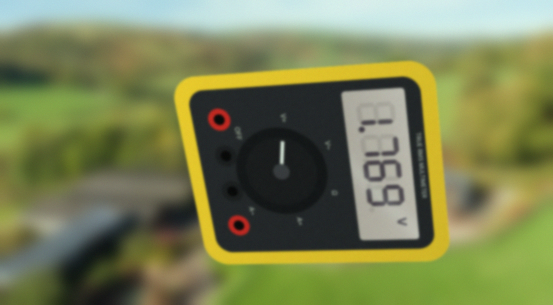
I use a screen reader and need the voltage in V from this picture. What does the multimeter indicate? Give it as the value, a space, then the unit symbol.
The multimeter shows 1.769 V
